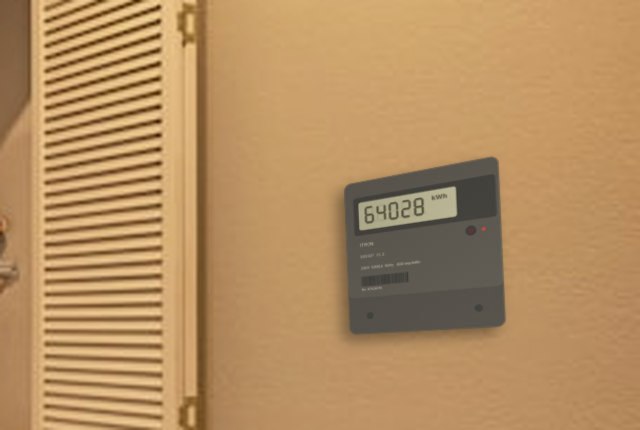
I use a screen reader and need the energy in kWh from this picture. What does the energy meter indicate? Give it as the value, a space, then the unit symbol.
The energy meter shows 64028 kWh
